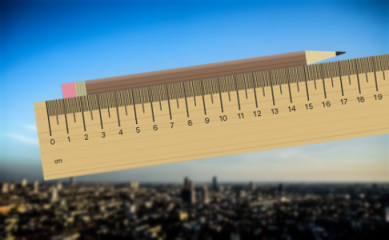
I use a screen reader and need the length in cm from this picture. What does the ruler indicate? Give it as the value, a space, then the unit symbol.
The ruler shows 16.5 cm
